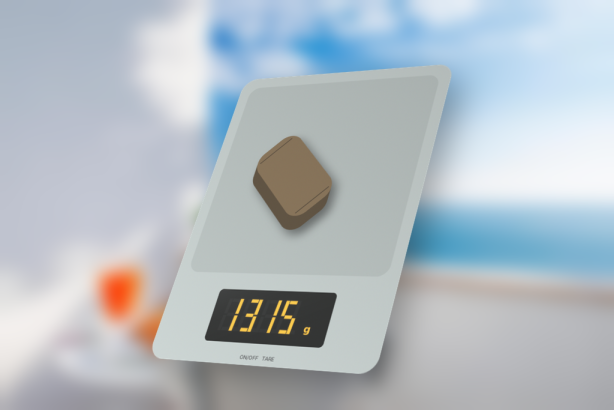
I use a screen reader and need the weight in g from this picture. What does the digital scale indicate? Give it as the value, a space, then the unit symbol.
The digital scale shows 1315 g
